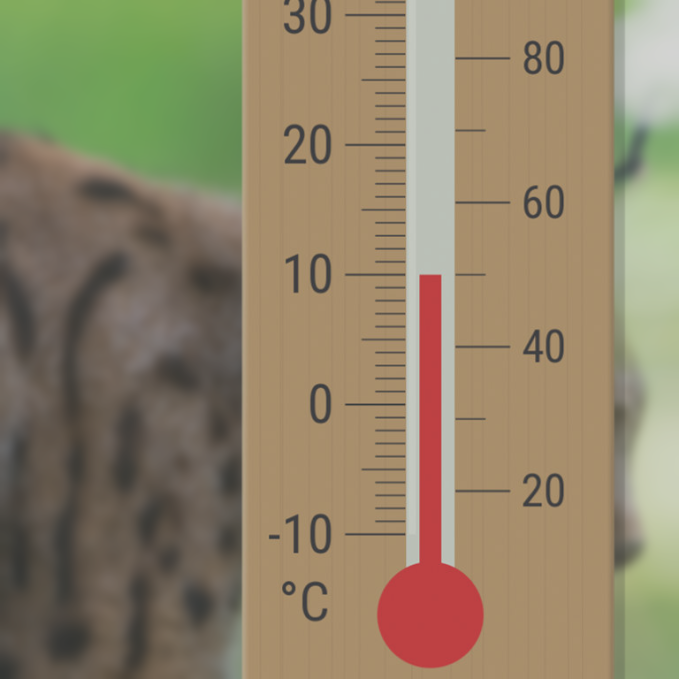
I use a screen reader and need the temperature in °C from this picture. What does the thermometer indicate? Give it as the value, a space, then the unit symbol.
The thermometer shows 10 °C
